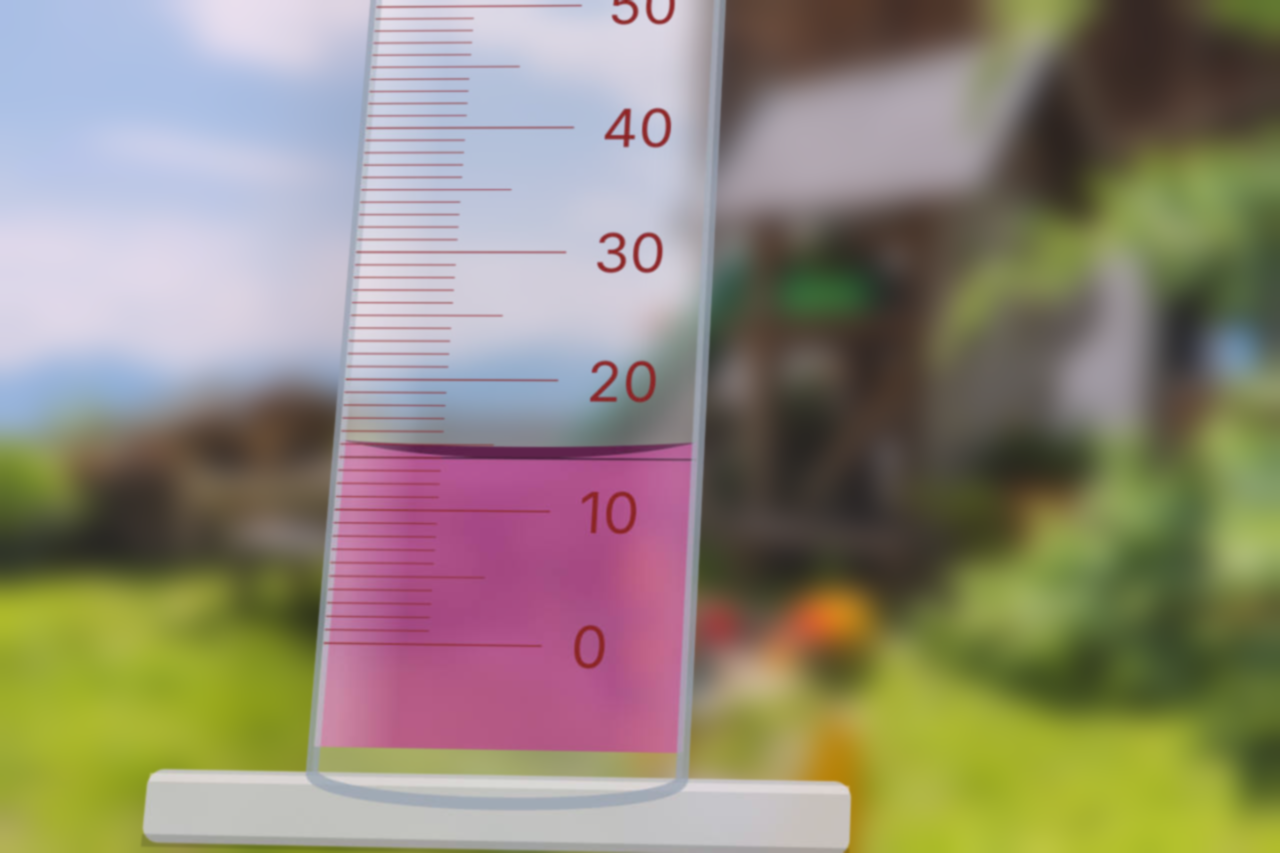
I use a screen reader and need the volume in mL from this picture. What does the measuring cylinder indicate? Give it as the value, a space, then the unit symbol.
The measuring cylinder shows 14 mL
